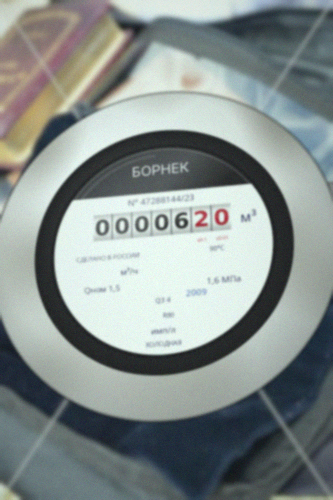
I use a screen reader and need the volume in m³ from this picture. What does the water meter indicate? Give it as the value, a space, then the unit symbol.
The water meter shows 6.20 m³
